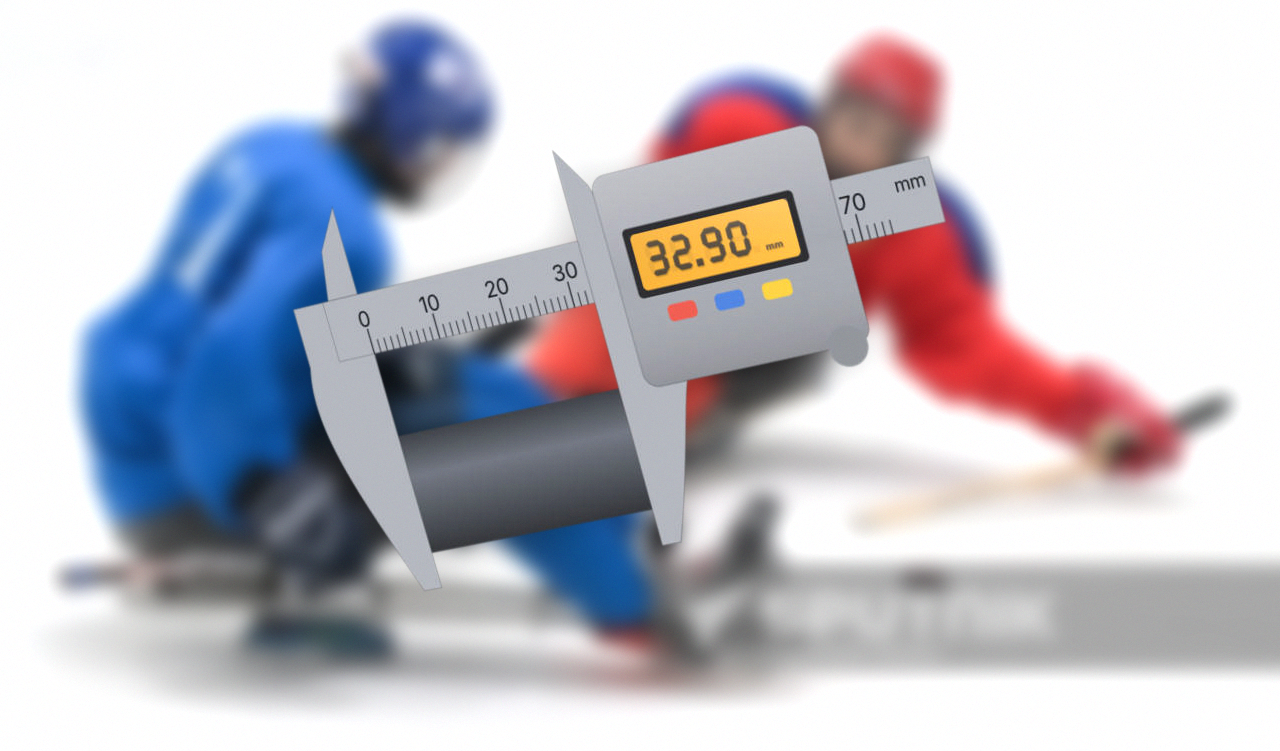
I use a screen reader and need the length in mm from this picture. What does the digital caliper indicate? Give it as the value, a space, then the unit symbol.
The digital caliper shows 32.90 mm
